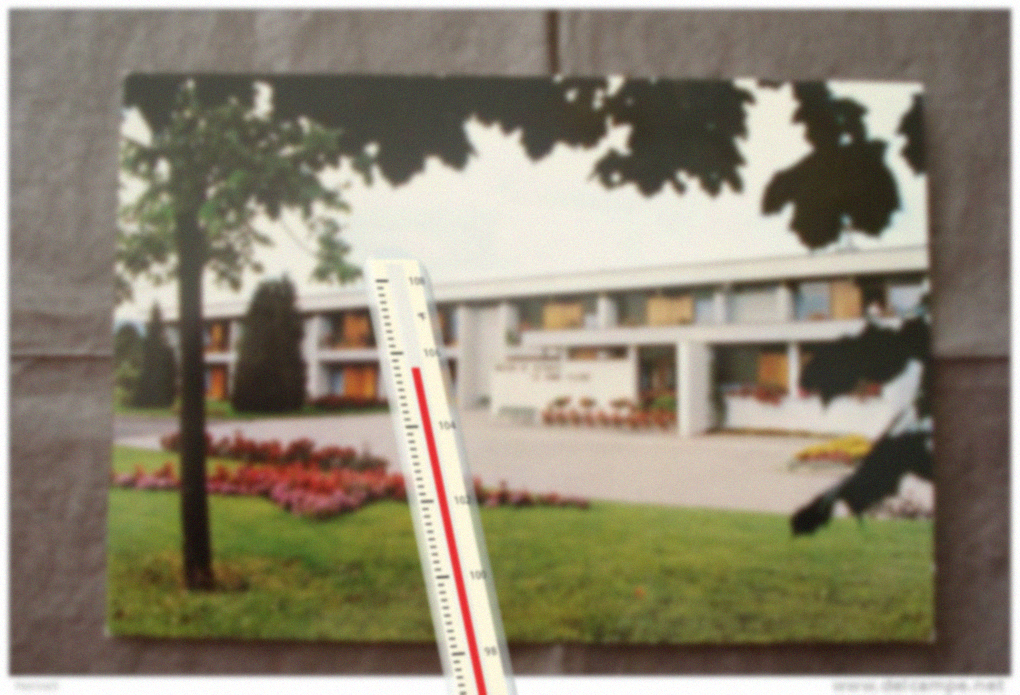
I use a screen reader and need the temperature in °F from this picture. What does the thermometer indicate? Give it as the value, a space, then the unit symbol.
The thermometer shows 105.6 °F
